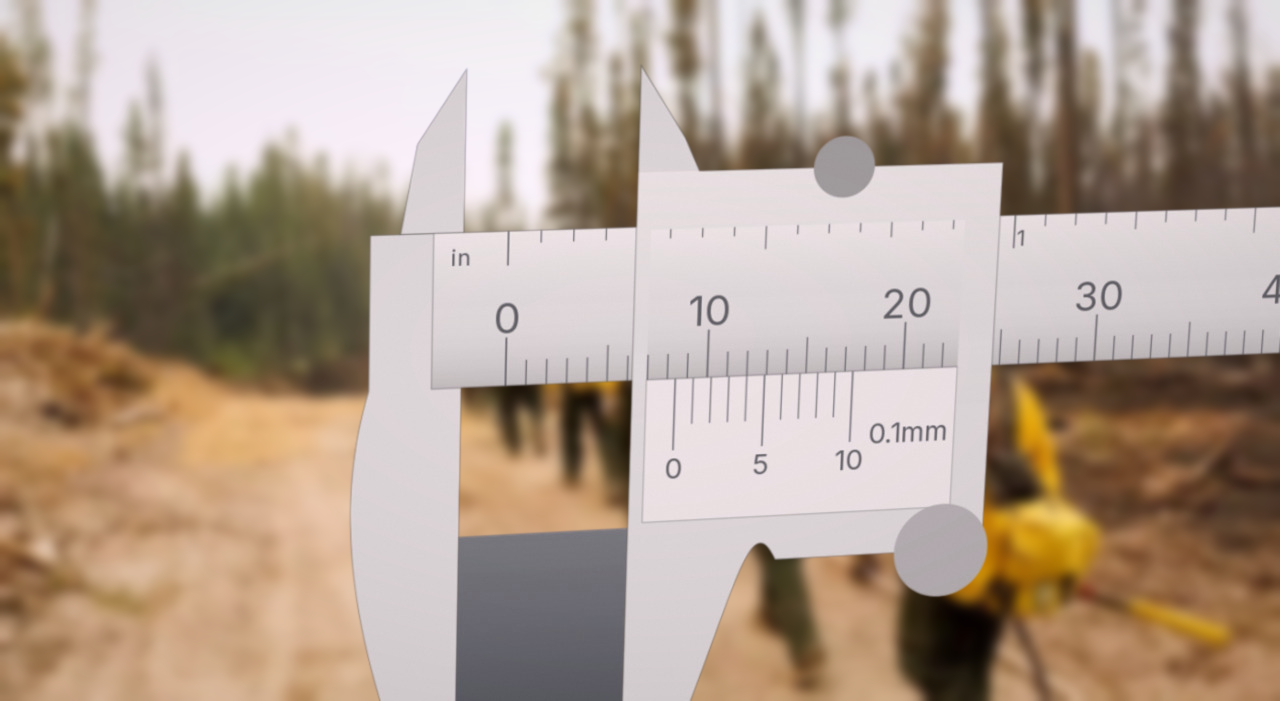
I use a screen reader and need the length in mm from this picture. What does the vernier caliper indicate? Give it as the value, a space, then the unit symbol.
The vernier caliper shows 8.4 mm
